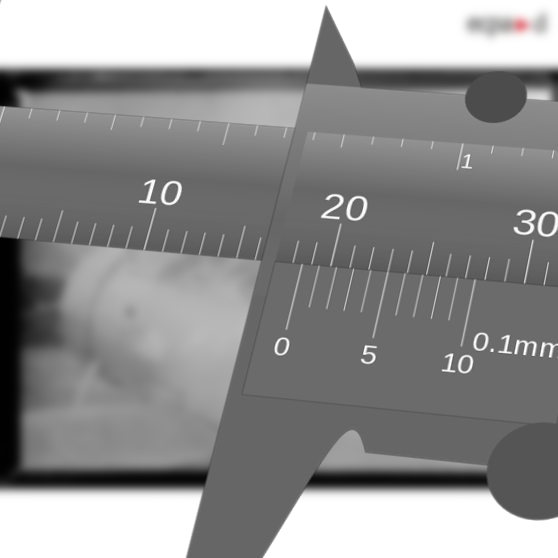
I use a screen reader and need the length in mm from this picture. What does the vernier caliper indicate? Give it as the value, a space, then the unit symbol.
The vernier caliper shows 18.5 mm
